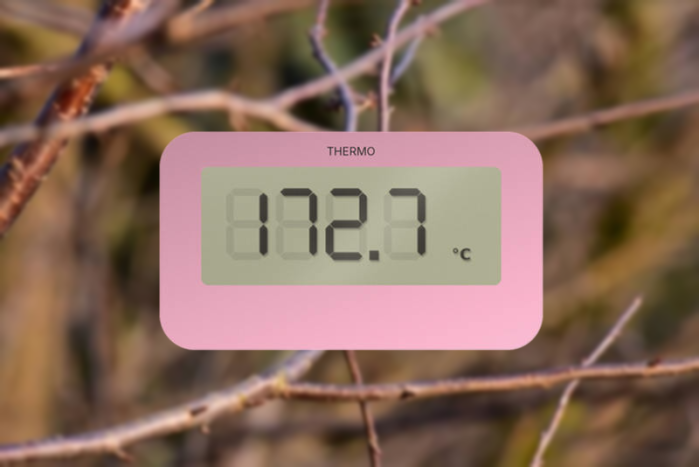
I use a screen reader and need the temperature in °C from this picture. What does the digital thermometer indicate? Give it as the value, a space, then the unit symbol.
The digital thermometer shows 172.7 °C
